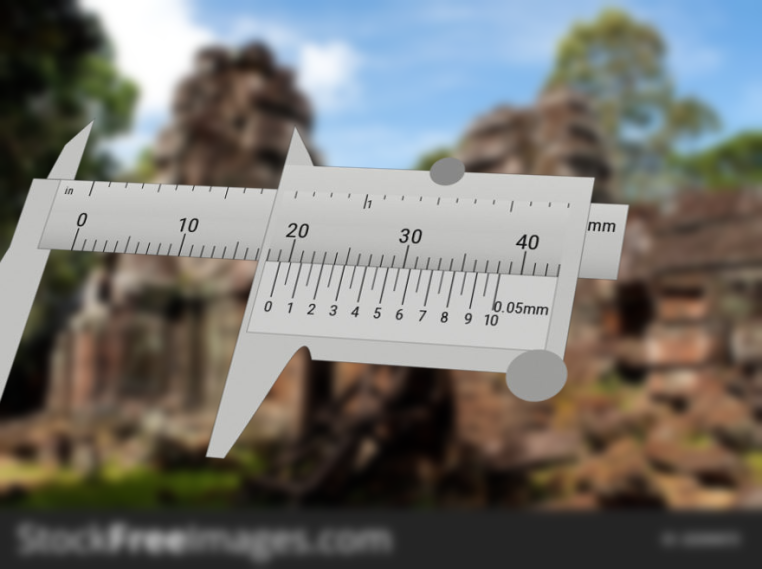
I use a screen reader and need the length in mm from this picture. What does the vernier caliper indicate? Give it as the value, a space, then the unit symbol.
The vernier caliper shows 19.2 mm
